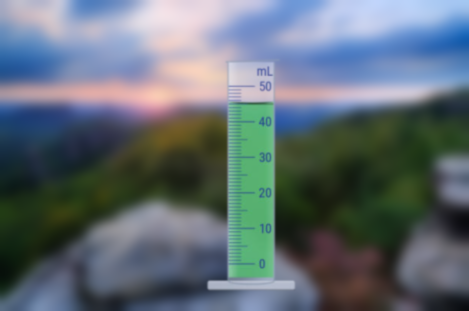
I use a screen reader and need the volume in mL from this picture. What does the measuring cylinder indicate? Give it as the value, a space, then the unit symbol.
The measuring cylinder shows 45 mL
